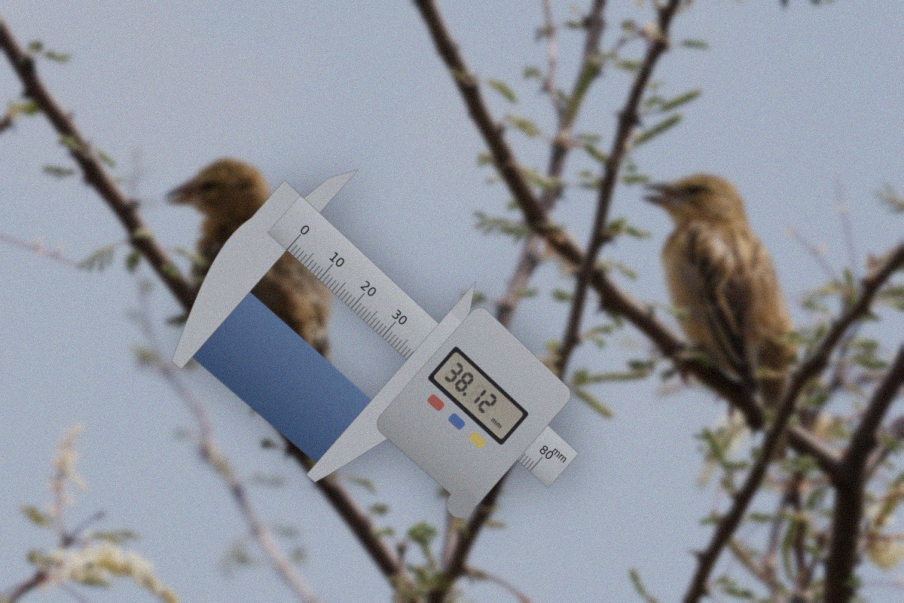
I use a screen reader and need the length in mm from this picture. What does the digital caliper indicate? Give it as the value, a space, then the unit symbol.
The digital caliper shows 38.12 mm
